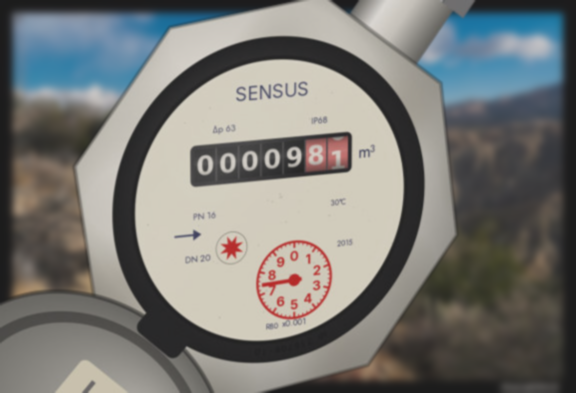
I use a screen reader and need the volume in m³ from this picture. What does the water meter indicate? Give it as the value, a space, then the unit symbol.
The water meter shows 9.807 m³
